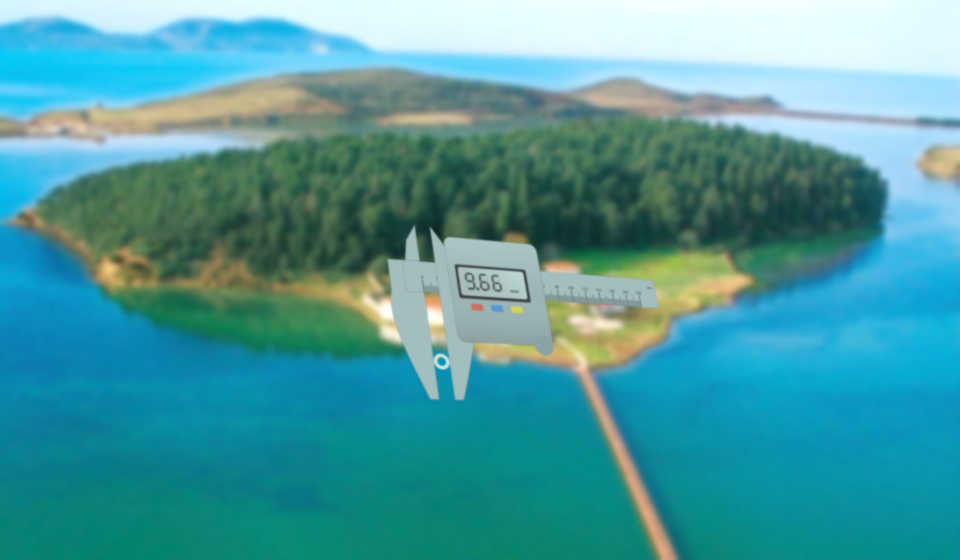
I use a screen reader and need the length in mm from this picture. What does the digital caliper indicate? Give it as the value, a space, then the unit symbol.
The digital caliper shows 9.66 mm
